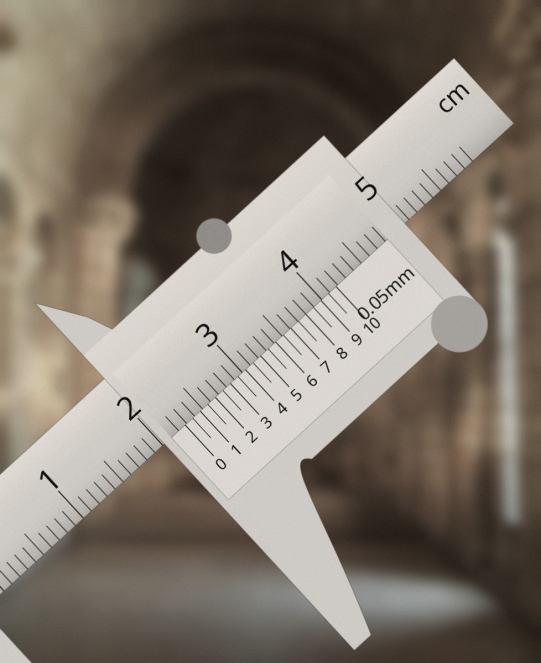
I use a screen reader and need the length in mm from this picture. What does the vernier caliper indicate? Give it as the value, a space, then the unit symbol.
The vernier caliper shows 22.8 mm
